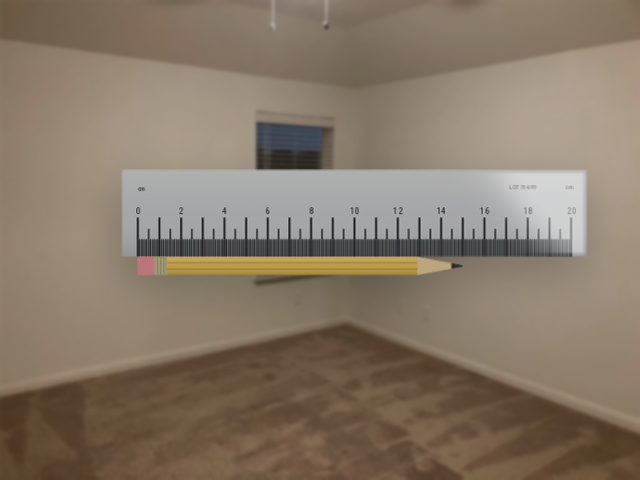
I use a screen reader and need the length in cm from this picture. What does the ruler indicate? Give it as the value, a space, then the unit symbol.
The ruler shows 15 cm
